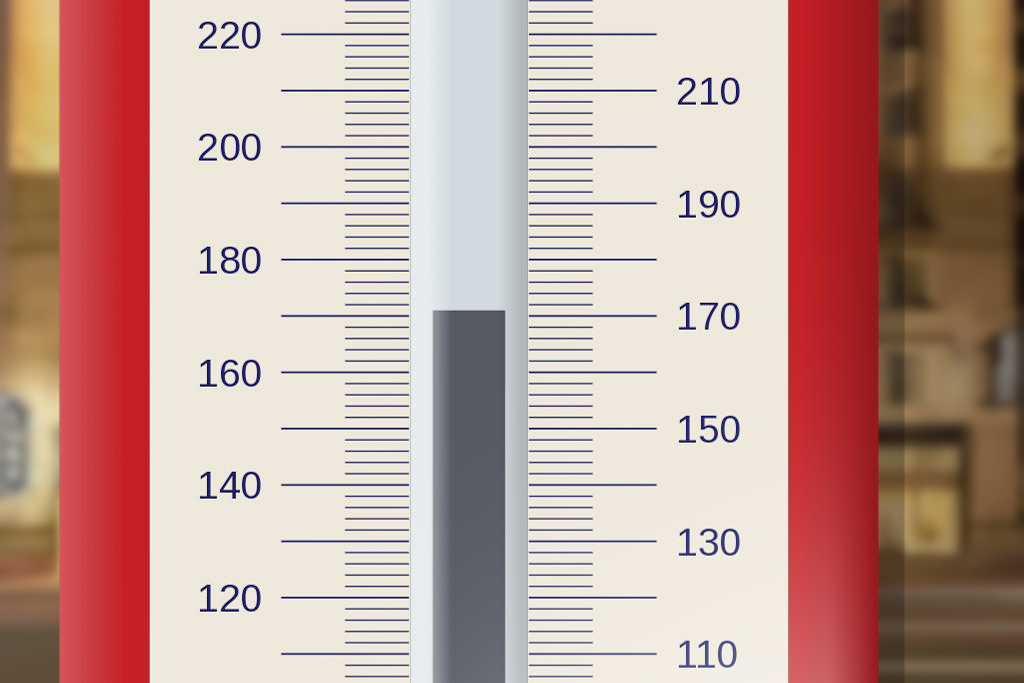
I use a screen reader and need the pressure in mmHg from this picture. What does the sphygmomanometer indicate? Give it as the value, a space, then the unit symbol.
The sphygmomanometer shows 171 mmHg
